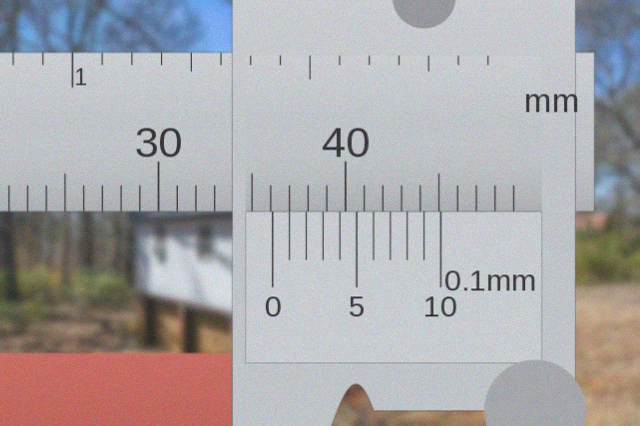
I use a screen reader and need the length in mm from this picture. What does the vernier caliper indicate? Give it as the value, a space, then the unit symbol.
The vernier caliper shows 36.1 mm
